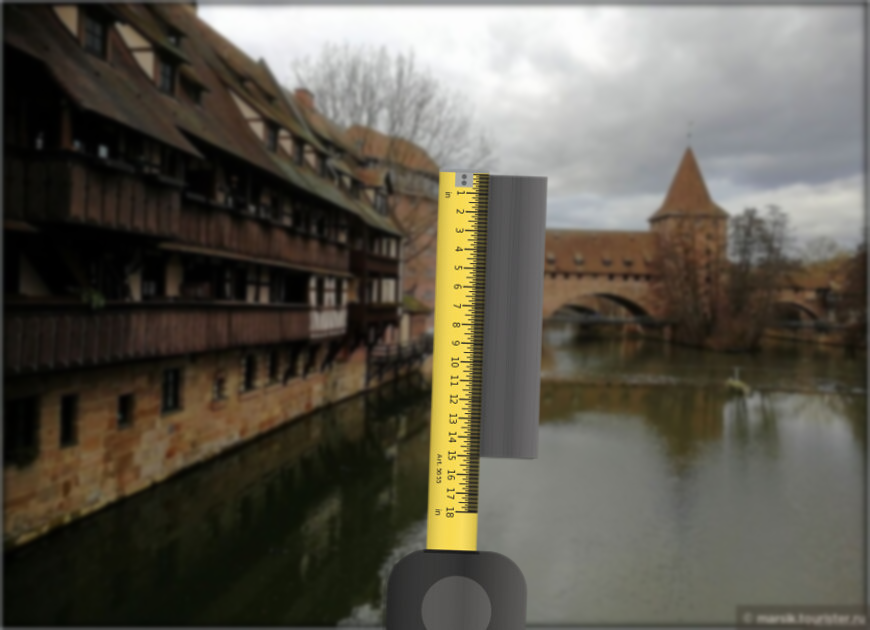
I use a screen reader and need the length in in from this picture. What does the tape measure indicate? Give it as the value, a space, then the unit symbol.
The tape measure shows 15 in
